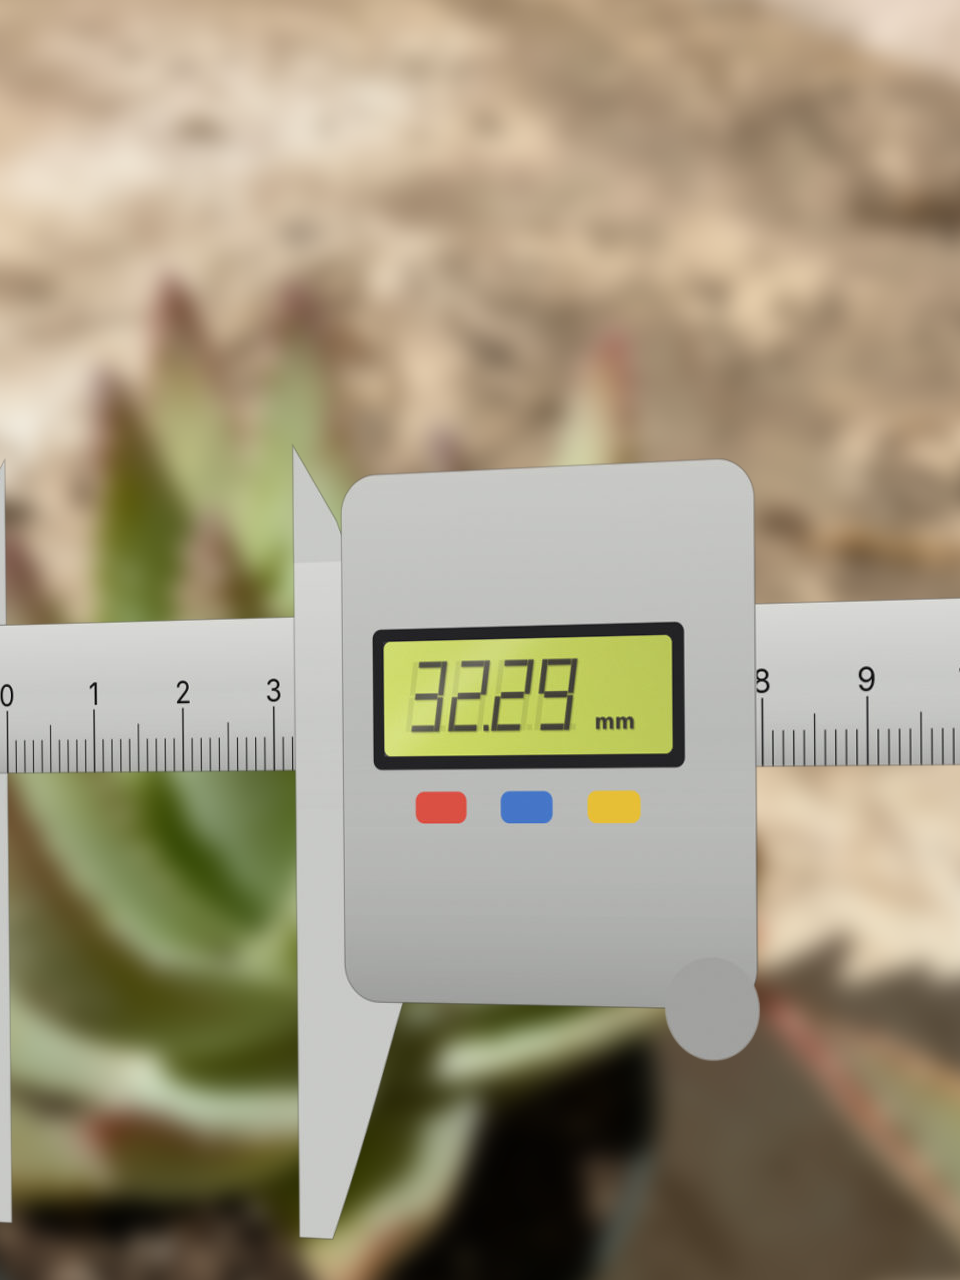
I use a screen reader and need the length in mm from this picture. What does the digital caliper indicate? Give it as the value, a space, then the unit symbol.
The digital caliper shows 32.29 mm
